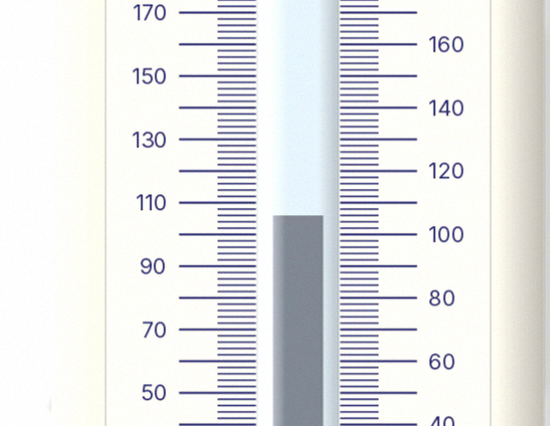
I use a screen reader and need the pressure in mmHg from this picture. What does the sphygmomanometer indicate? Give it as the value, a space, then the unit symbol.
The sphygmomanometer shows 106 mmHg
